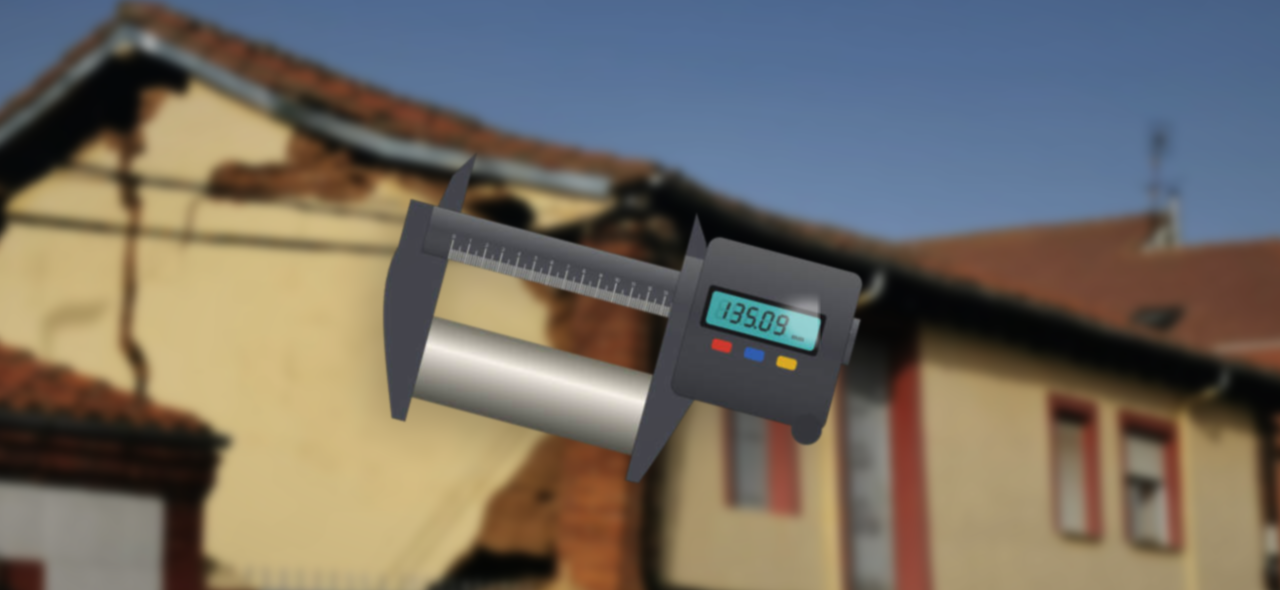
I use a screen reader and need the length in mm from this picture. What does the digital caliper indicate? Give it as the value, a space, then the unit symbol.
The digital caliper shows 135.09 mm
